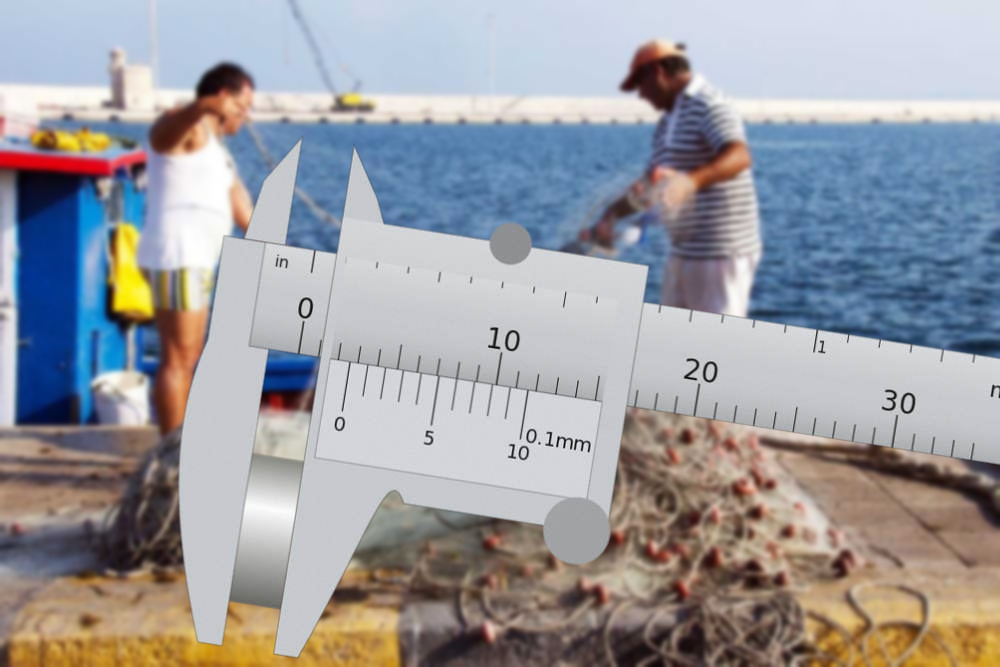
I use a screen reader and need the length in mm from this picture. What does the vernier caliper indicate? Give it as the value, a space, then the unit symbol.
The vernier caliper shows 2.6 mm
